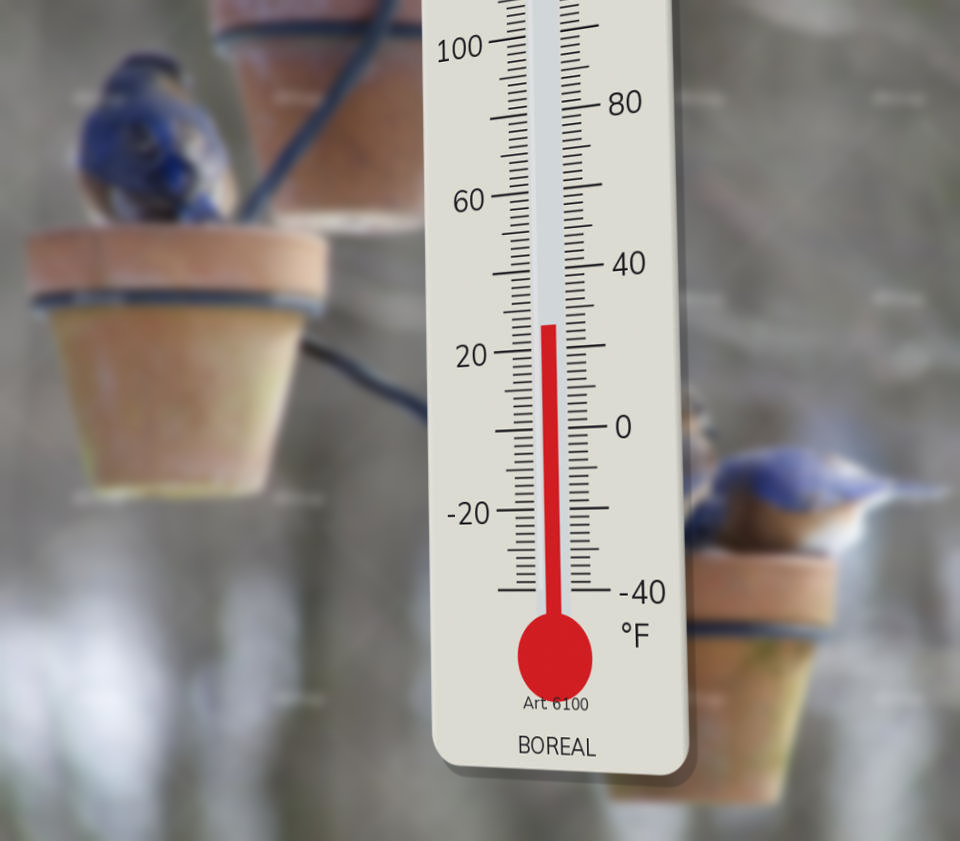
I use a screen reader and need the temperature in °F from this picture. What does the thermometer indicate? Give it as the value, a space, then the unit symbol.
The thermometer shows 26 °F
